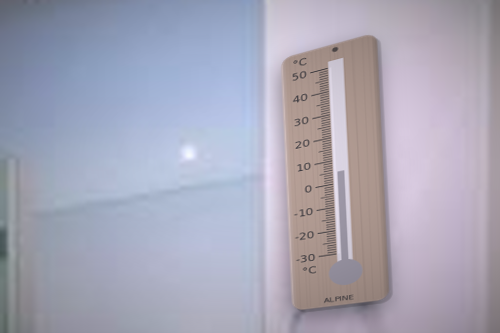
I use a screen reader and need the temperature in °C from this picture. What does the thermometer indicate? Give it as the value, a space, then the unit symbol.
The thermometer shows 5 °C
